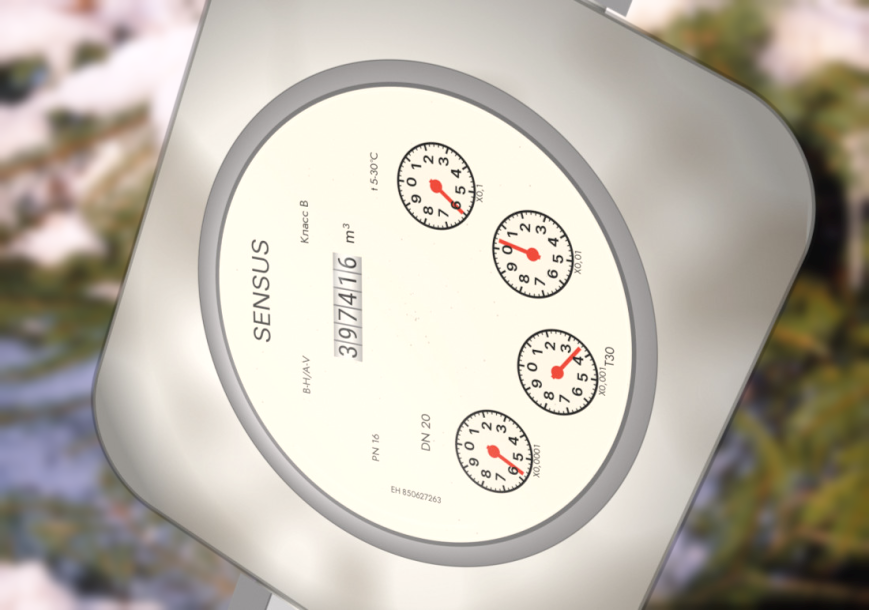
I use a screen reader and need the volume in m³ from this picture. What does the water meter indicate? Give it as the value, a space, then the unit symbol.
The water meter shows 397416.6035 m³
